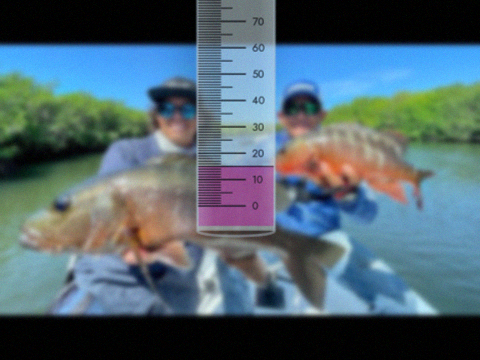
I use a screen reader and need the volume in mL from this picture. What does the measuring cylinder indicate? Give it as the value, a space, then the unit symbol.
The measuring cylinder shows 15 mL
